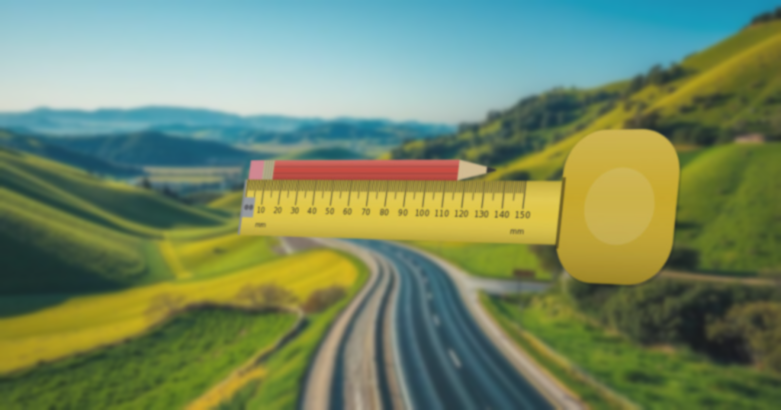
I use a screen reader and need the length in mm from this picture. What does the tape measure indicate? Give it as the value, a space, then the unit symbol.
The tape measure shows 135 mm
